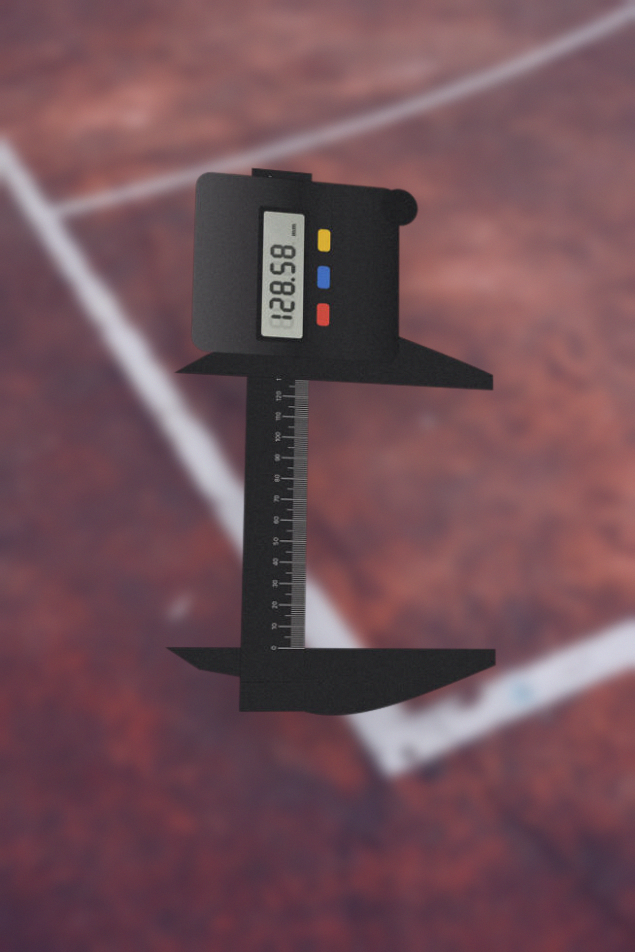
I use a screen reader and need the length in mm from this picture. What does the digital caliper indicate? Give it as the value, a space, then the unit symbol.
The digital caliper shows 128.58 mm
